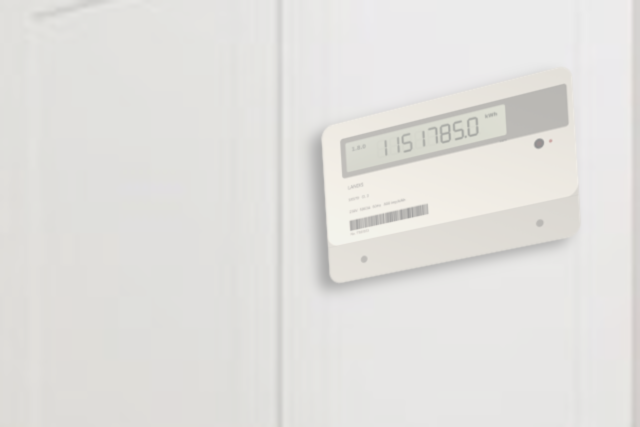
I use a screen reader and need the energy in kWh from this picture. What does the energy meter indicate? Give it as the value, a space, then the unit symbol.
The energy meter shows 1151785.0 kWh
